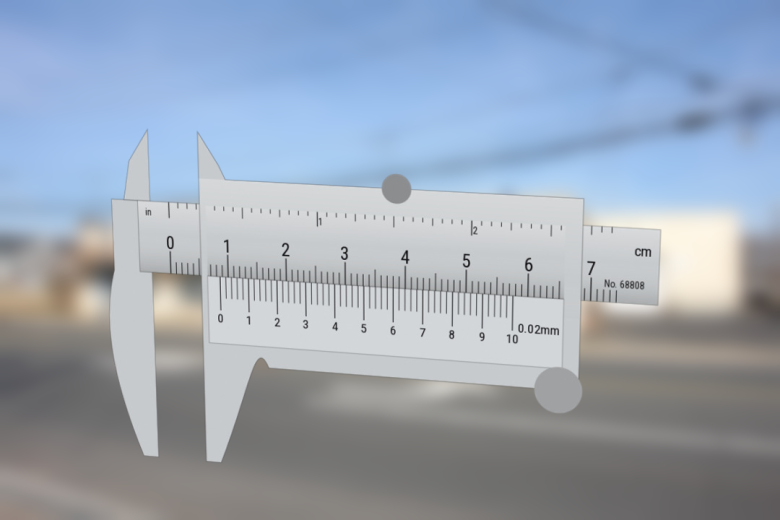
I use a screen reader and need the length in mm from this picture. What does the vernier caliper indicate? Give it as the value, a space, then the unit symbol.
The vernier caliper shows 8.6 mm
